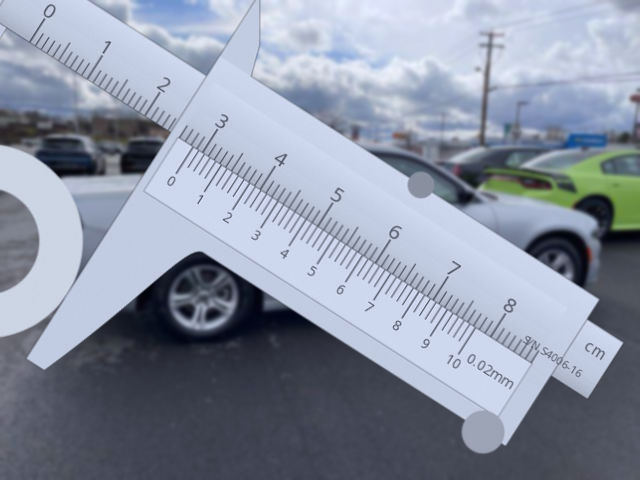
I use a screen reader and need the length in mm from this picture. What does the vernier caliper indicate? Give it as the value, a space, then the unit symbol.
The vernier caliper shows 28.4 mm
